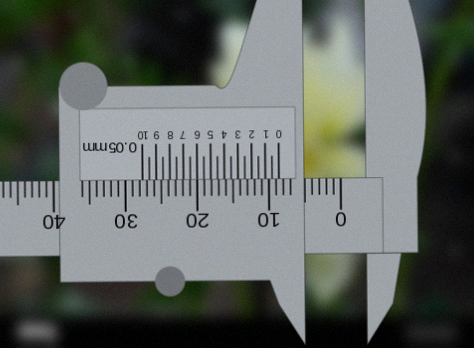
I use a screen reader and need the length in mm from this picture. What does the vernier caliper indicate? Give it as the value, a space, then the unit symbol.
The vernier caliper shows 8.6 mm
